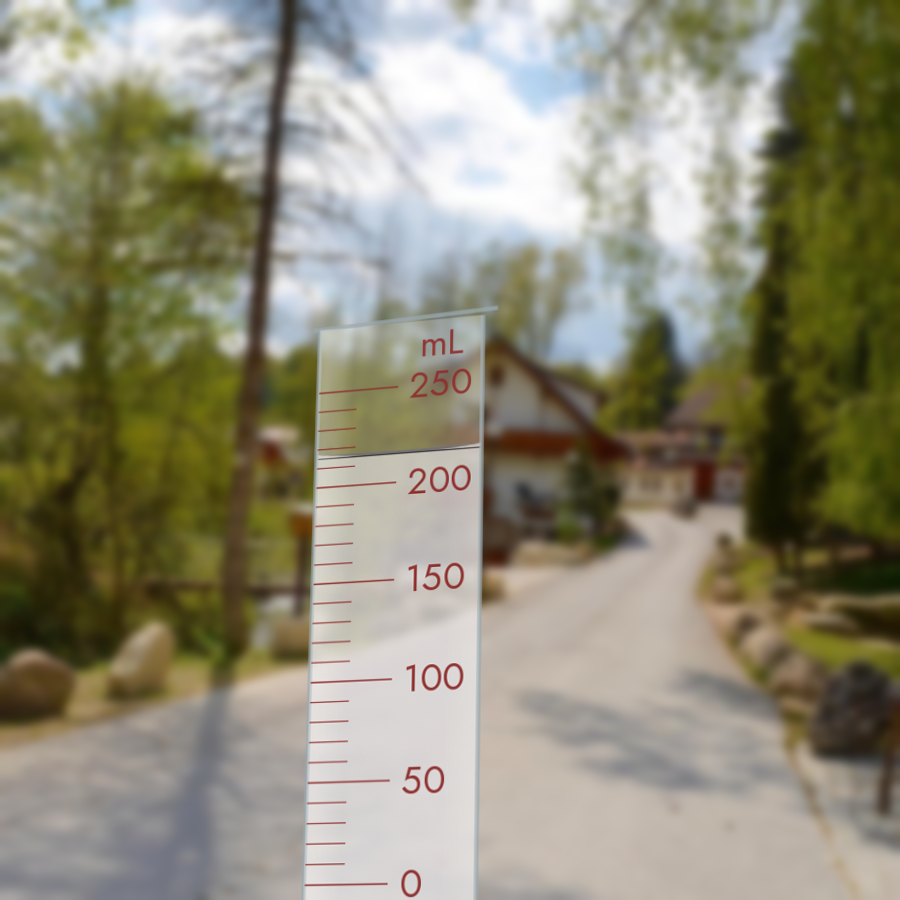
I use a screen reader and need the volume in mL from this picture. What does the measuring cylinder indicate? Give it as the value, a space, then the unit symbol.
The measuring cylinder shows 215 mL
